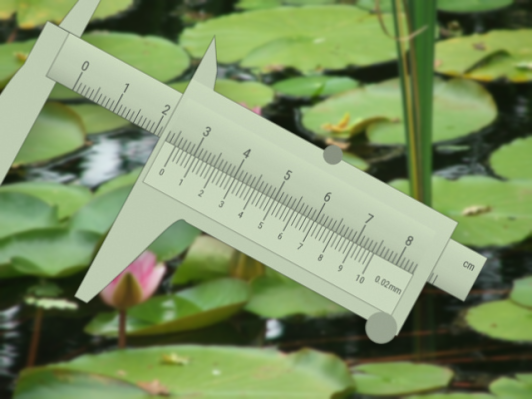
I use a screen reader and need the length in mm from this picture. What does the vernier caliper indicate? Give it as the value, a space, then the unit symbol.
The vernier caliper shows 25.5 mm
